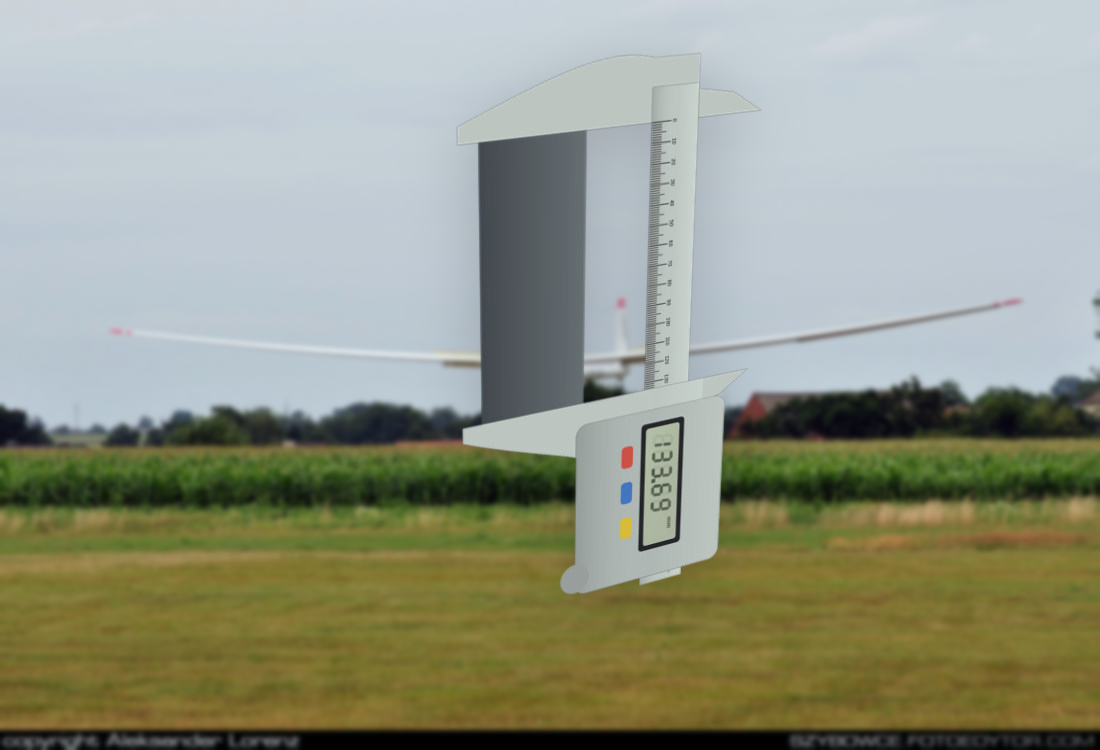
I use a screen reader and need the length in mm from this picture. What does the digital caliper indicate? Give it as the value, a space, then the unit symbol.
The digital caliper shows 133.69 mm
